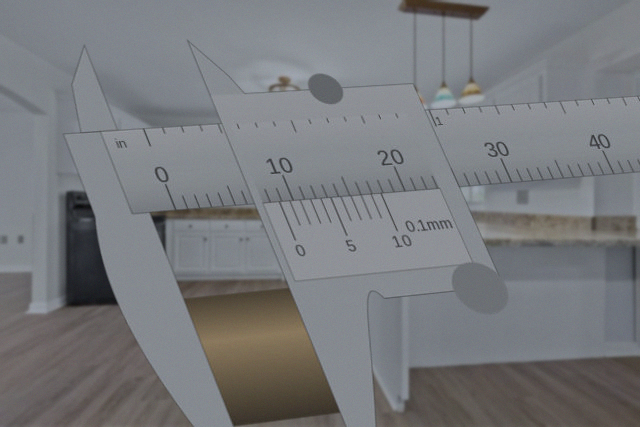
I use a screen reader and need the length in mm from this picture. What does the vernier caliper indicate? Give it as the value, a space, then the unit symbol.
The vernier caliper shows 8.8 mm
